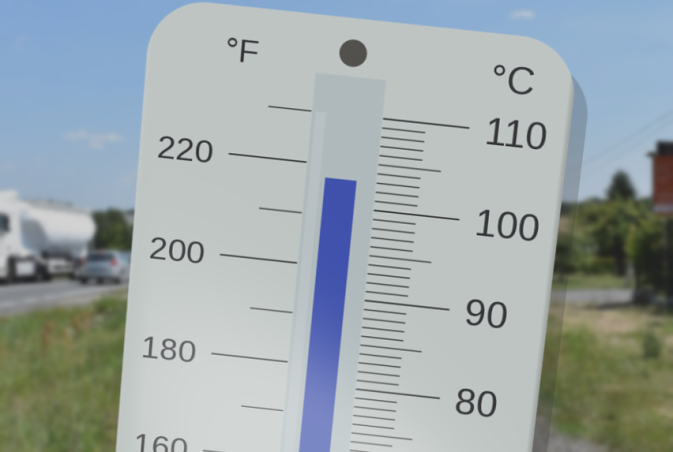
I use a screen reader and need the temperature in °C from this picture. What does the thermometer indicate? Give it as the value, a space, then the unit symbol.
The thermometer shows 103 °C
